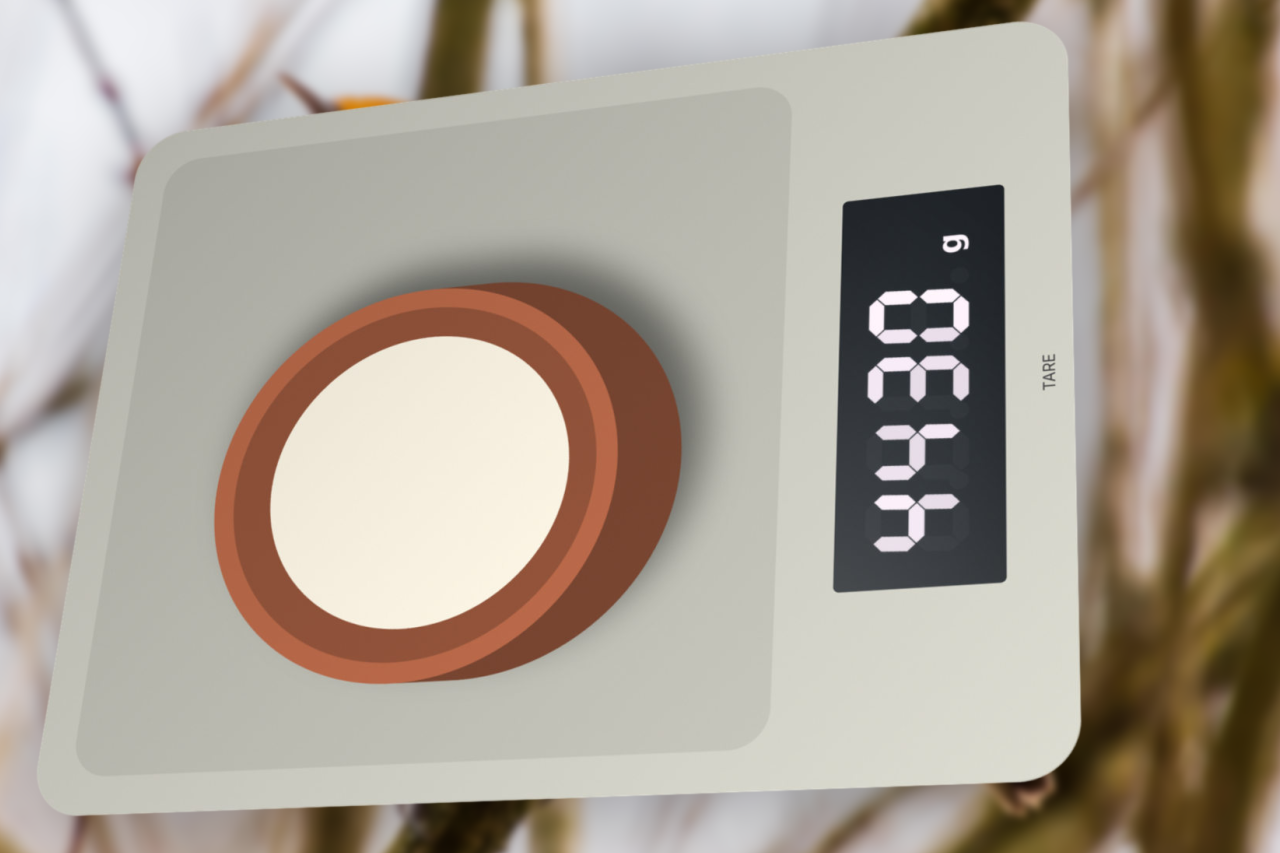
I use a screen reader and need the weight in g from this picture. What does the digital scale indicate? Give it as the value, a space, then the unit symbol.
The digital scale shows 4430 g
